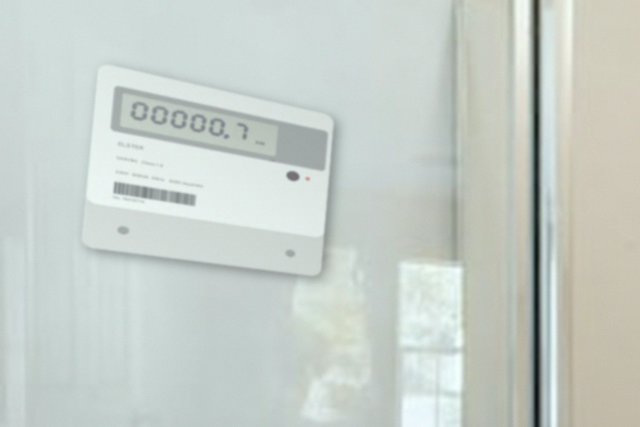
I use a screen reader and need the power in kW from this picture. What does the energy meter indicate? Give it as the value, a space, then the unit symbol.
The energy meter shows 0.7 kW
